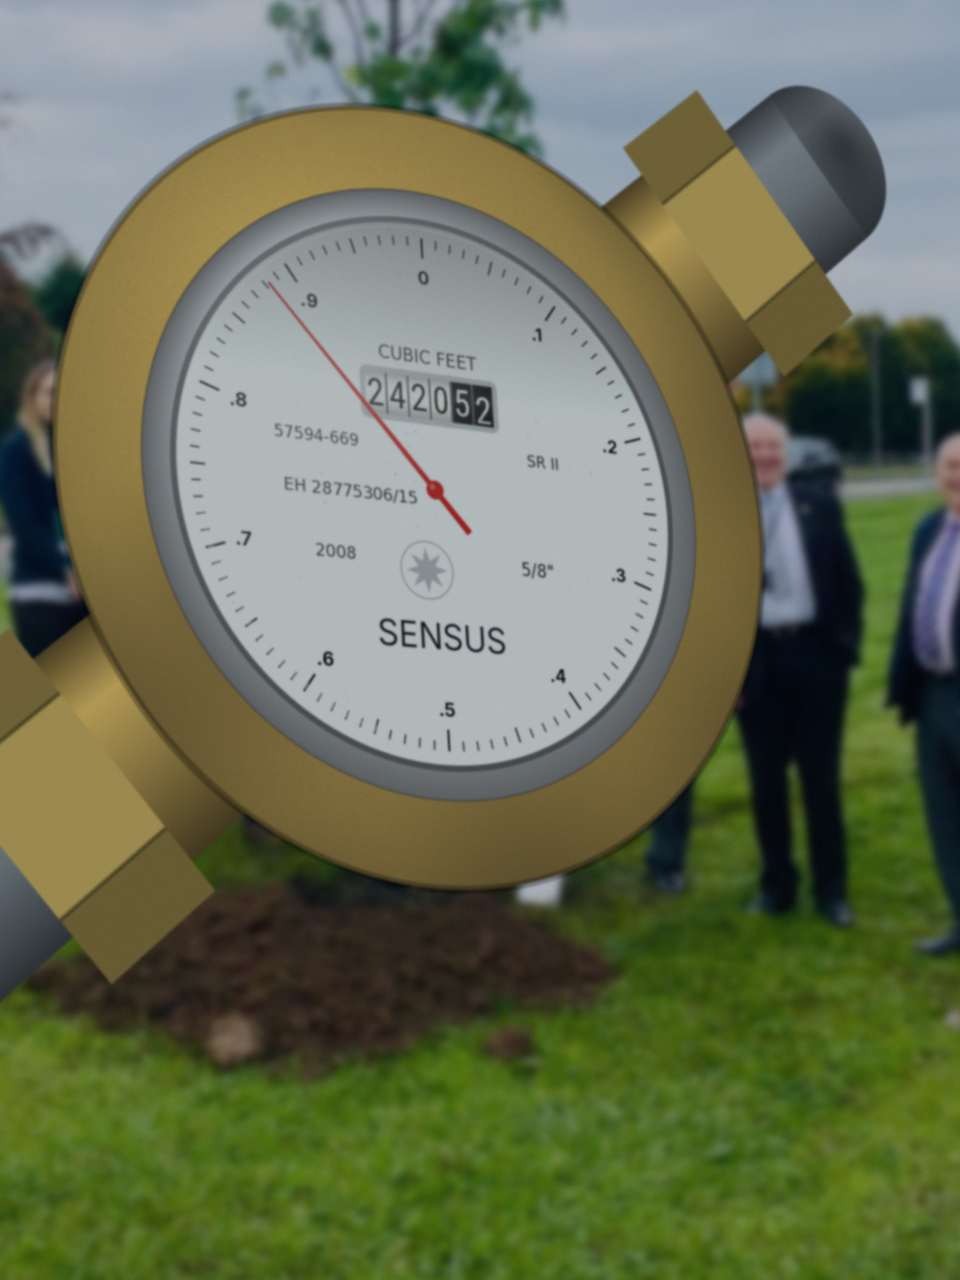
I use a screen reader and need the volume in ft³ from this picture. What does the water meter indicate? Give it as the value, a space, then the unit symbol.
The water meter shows 242051.88 ft³
